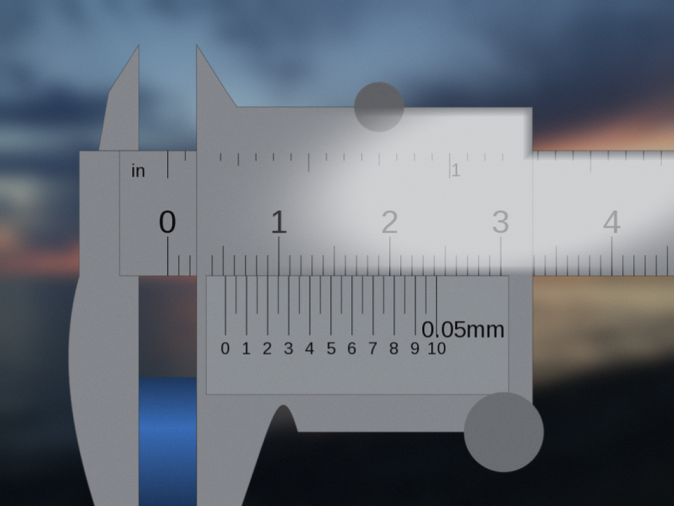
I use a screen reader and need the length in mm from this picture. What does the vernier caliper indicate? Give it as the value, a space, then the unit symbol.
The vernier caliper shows 5.2 mm
